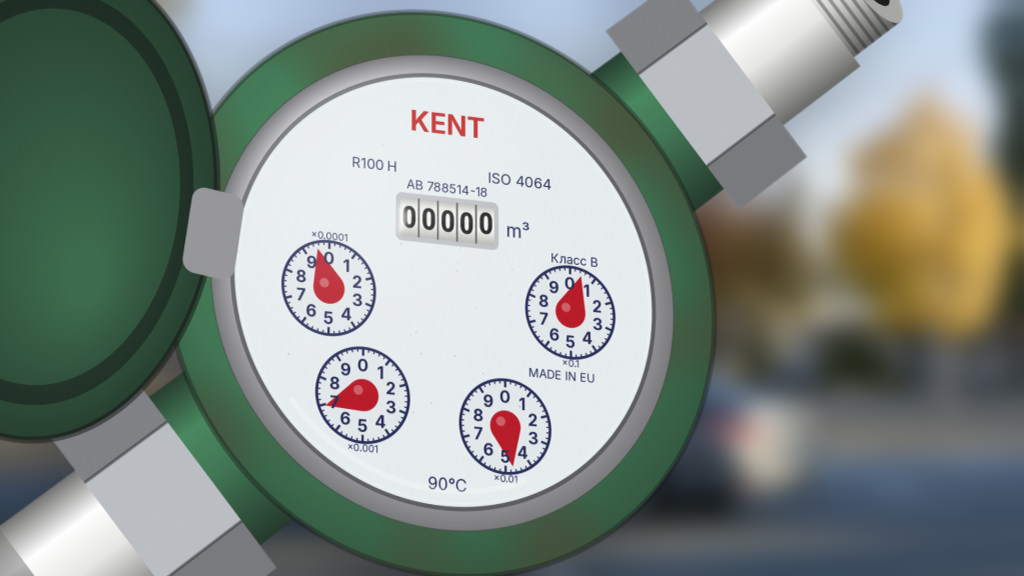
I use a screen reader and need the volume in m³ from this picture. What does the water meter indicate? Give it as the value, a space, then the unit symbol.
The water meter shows 0.0469 m³
